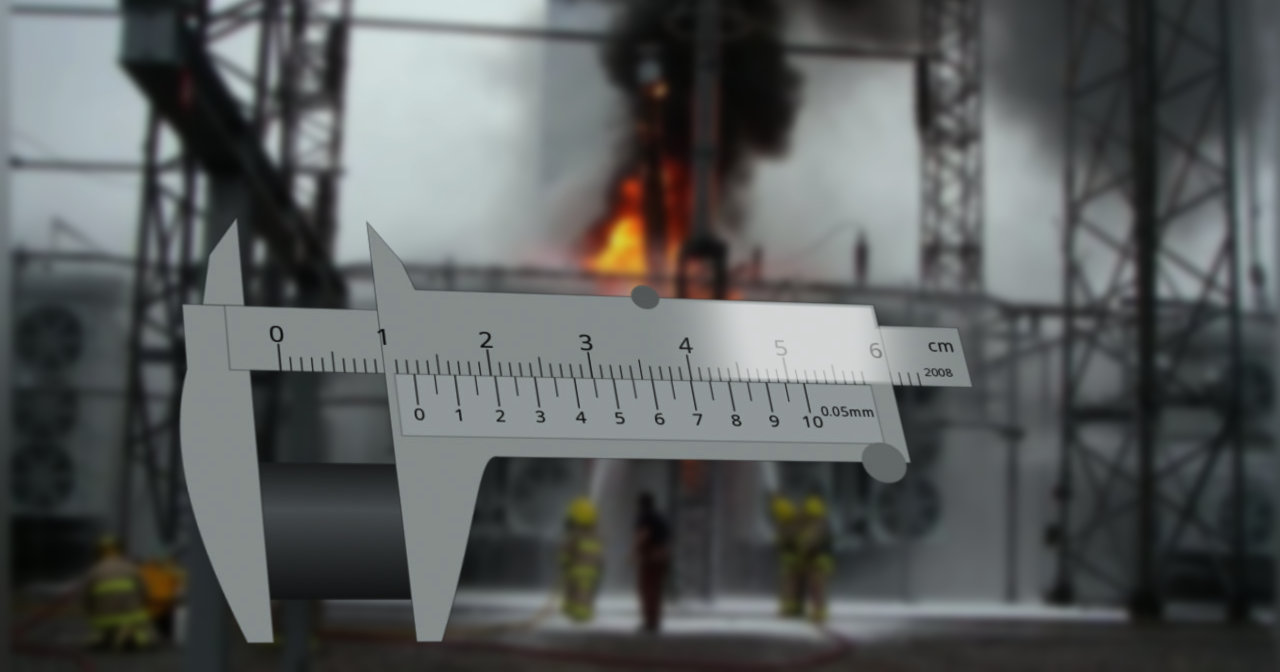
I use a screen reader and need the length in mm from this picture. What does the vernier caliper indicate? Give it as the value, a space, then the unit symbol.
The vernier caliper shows 12.6 mm
